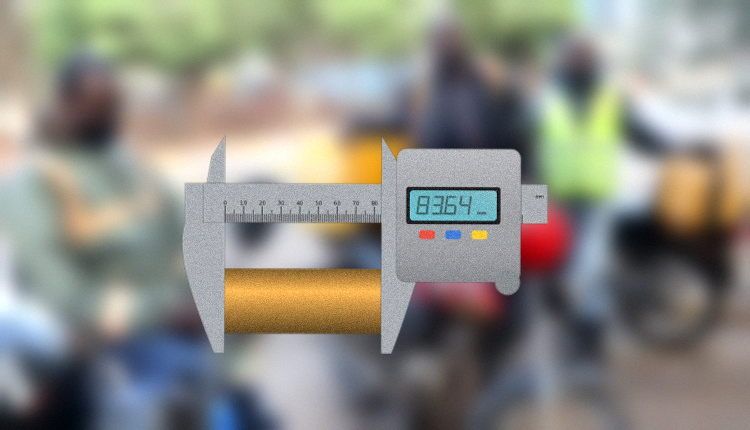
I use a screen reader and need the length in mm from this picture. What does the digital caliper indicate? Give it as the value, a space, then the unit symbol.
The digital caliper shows 83.64 mm
